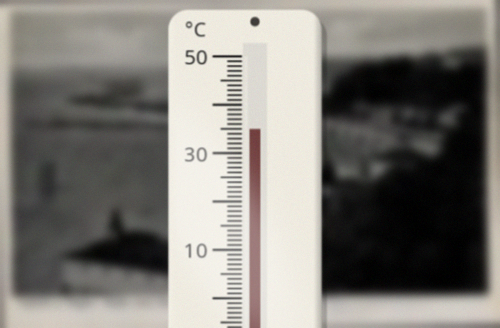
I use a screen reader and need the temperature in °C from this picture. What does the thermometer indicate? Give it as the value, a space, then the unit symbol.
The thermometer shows 35 °C
